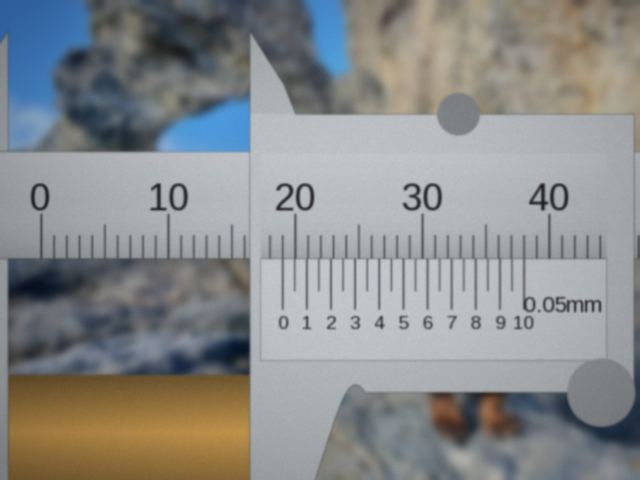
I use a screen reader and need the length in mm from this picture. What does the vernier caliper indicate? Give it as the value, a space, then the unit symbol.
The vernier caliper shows 19.0 mm
